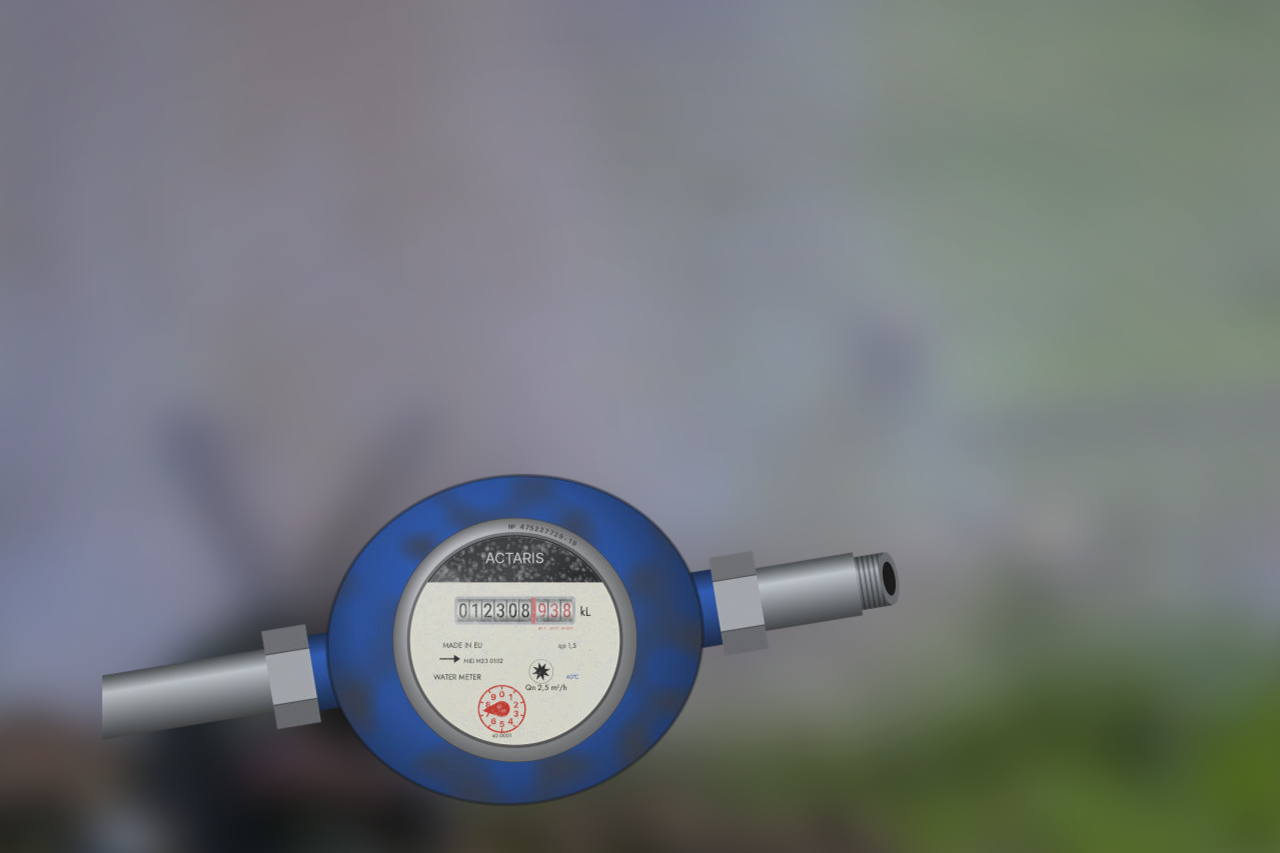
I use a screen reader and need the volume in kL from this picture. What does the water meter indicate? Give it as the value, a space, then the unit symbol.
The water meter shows 12308.9387 kL
